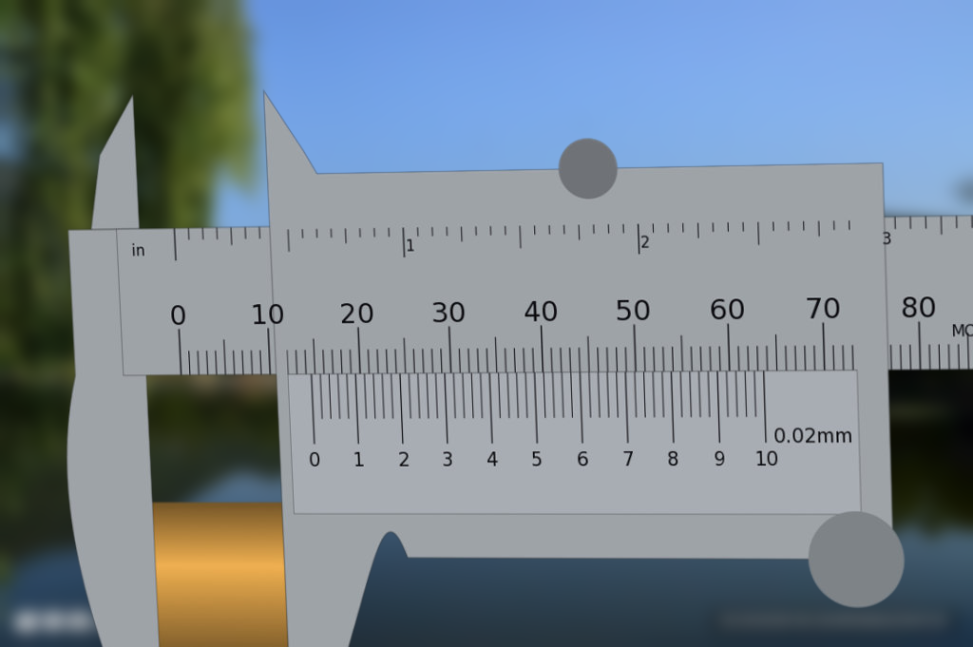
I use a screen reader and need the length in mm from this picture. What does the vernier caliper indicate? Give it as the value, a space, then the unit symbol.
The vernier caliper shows 14.6 mm
